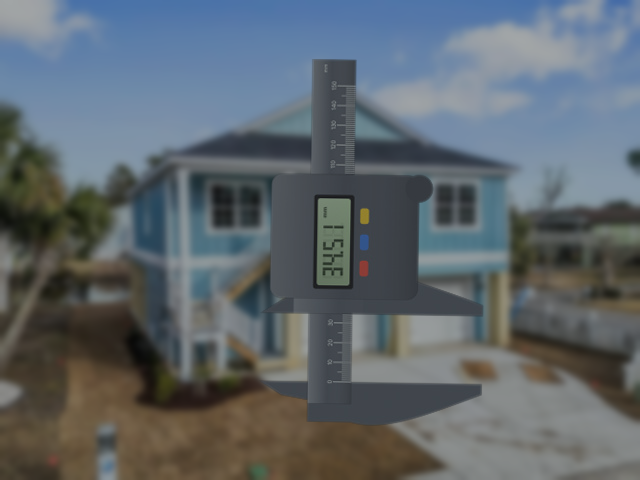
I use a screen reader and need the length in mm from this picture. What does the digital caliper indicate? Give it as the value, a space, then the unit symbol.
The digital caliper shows 34.51 mm
